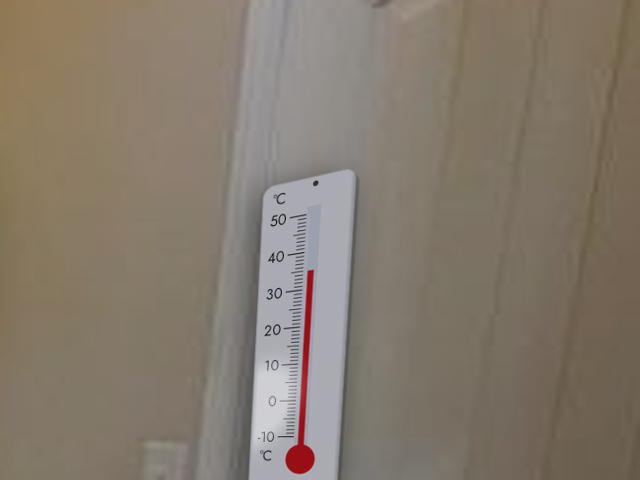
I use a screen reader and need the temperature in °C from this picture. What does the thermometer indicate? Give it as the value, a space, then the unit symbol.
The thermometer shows 35 °C
